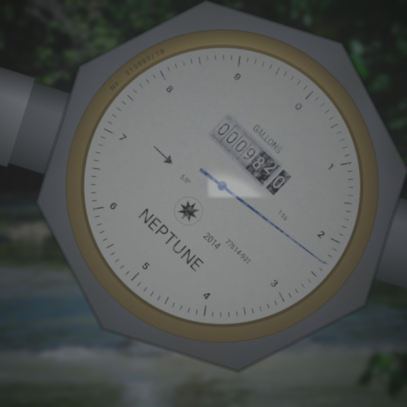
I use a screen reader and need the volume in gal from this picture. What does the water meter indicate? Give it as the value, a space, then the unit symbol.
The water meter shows 9822.3 gal
